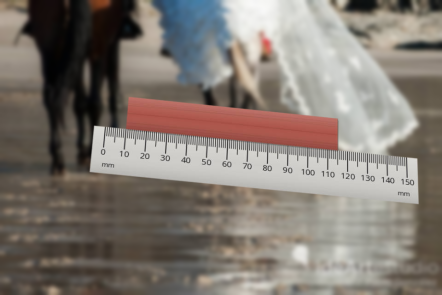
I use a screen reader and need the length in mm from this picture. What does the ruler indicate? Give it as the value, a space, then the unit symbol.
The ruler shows 105 mm
